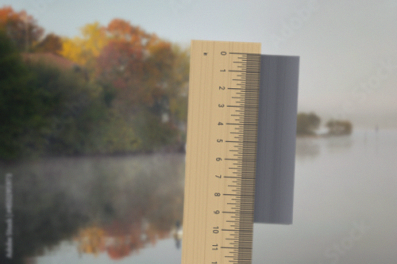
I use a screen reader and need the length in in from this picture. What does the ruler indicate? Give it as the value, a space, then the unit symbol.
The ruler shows 9.5 in
